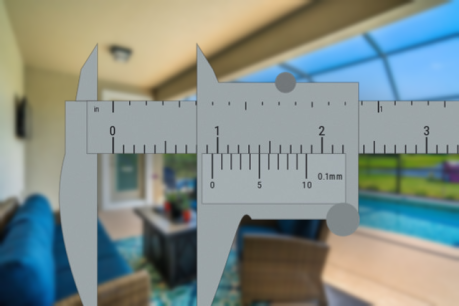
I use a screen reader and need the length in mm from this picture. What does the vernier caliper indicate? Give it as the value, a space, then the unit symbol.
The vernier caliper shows 9.5 mm
